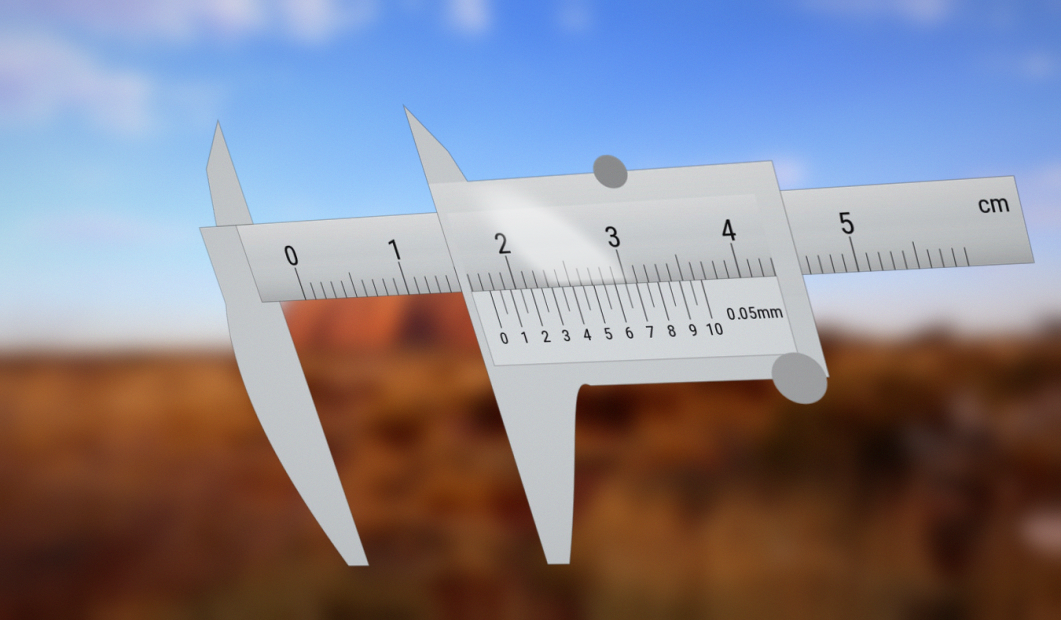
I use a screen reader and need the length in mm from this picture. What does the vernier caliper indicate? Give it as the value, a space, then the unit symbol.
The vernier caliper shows 17.6 mm
